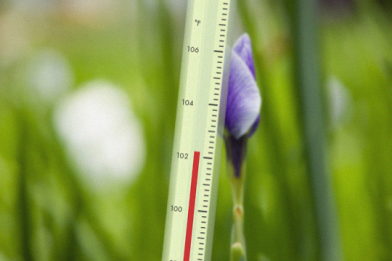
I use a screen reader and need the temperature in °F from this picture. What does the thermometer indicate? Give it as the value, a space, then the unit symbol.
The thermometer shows 102.2 °F
